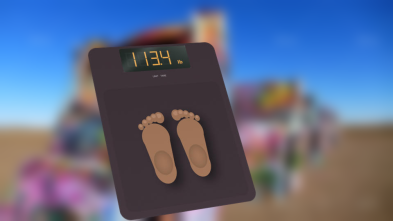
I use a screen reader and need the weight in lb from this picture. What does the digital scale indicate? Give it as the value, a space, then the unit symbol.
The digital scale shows 113.4 lb
